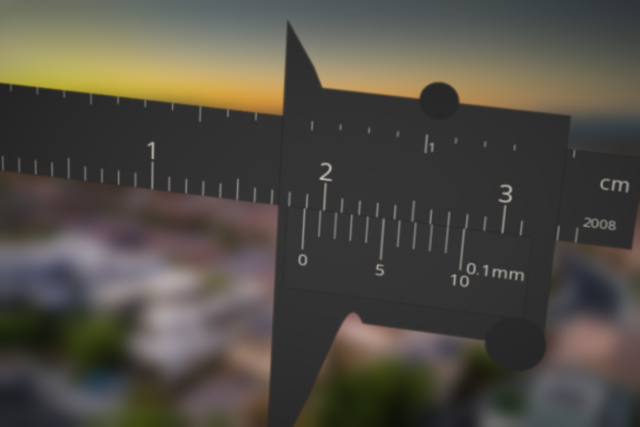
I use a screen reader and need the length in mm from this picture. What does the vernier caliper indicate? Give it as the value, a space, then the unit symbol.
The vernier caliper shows 18.9 mm
